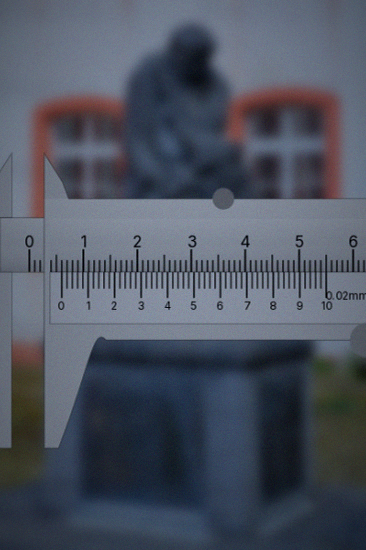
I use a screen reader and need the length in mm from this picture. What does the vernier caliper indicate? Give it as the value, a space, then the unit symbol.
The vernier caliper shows 6.0 mm
